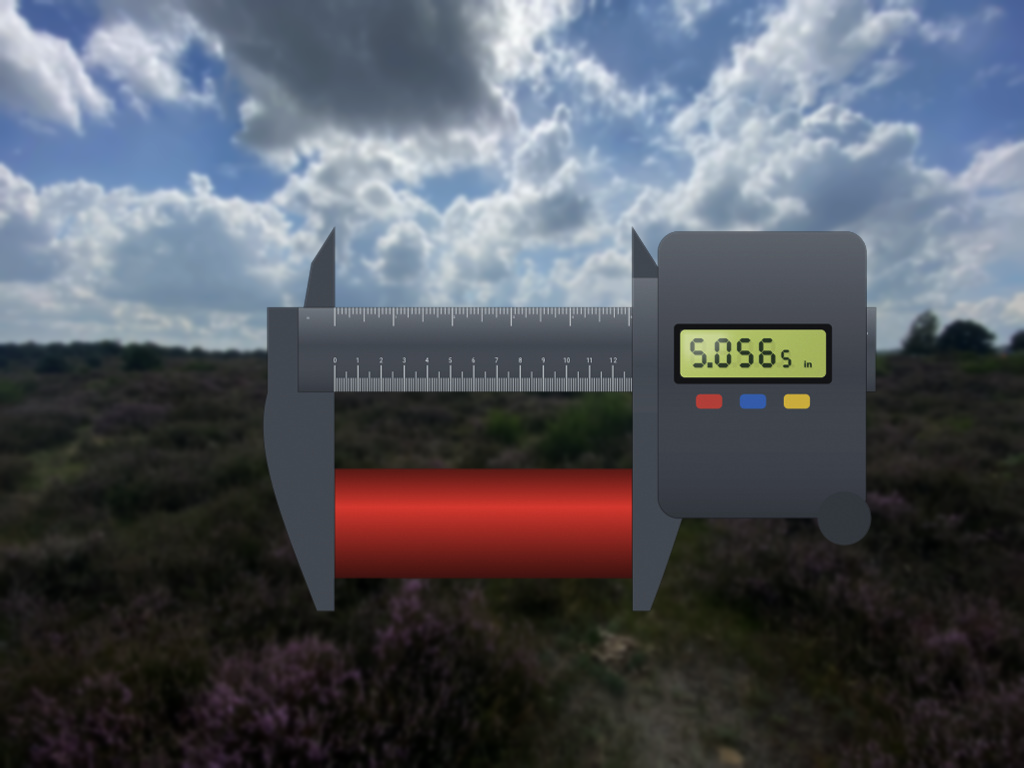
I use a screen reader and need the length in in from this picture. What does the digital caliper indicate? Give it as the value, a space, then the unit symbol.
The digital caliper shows 5.0565 in
